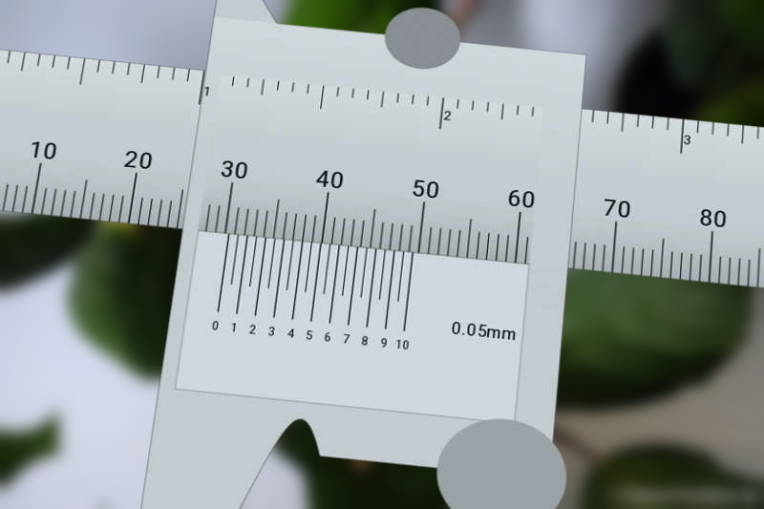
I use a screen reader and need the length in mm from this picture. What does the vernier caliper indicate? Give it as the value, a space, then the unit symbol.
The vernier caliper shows 30.4 mm
